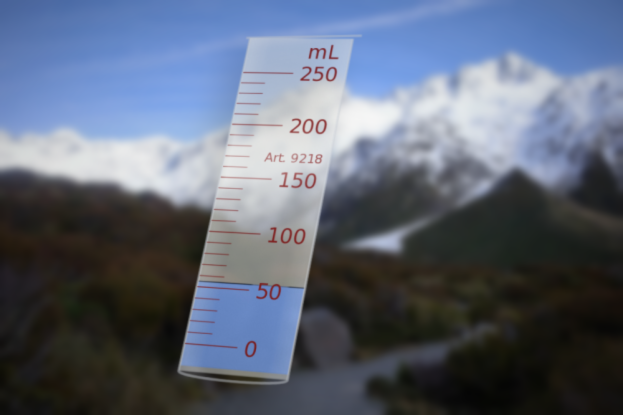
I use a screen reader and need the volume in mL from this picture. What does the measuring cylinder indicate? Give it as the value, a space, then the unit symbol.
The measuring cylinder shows 55 mL
